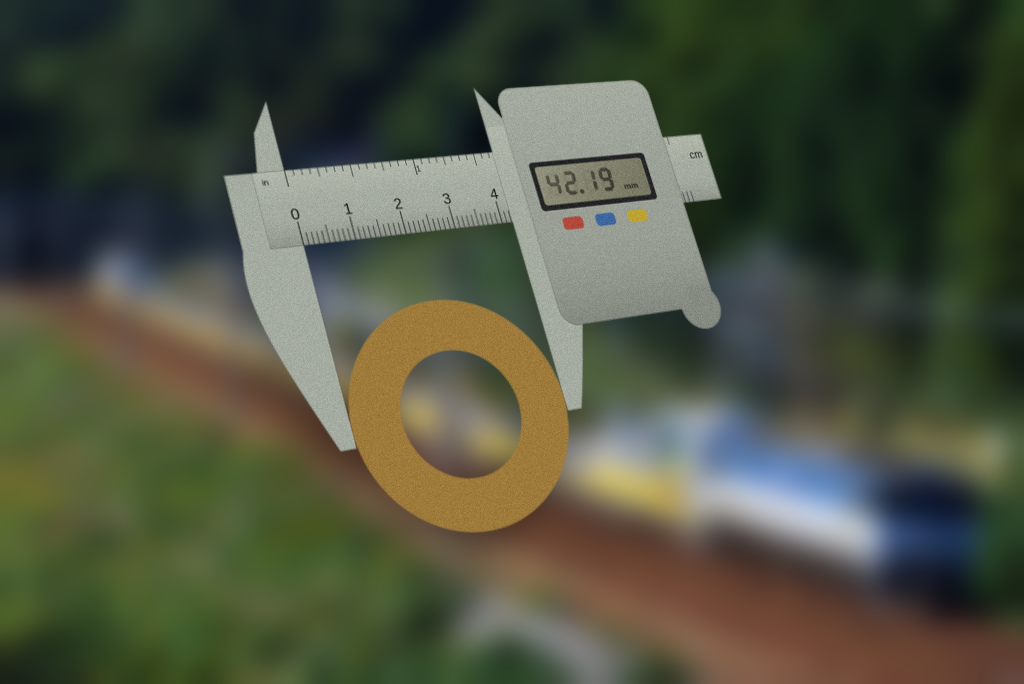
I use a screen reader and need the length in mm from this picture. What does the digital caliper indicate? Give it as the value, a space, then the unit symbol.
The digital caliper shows 42.19 mm
